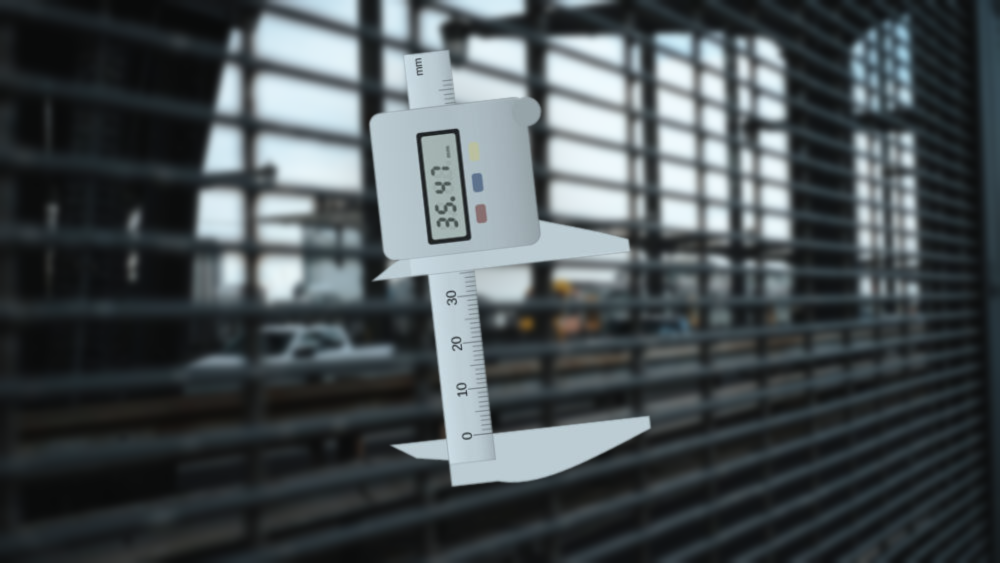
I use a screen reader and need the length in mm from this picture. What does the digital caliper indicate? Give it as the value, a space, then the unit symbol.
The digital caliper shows 35.47 mm
